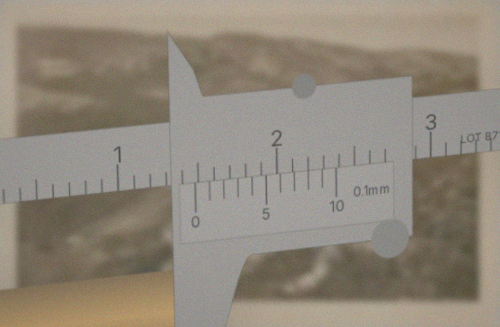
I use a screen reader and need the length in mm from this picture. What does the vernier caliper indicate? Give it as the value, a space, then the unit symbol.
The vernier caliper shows 14.8 mm
